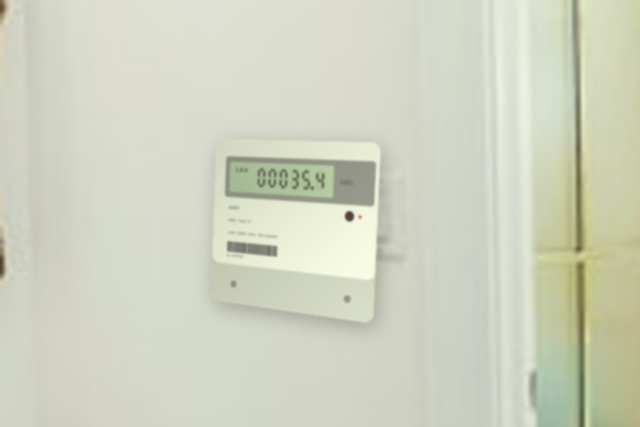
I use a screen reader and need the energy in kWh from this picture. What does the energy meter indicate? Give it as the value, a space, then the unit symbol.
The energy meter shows 35.4 kWh
